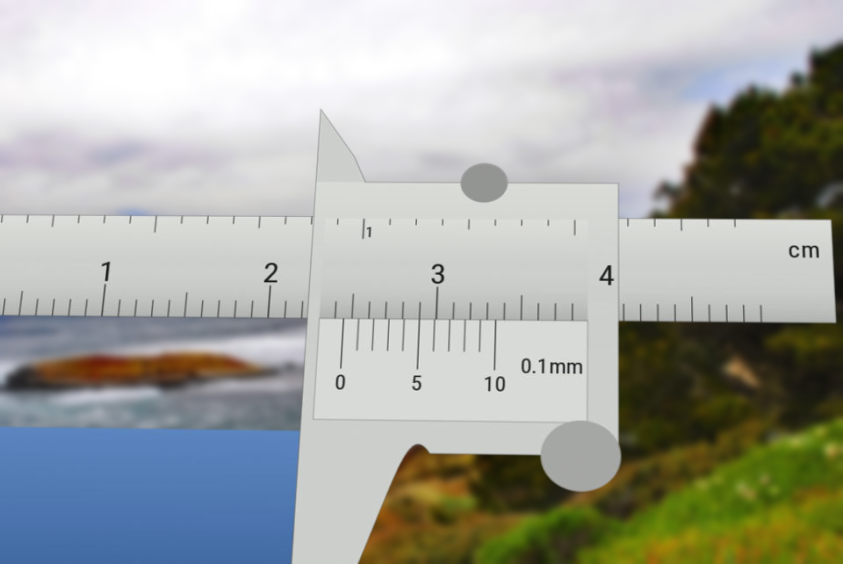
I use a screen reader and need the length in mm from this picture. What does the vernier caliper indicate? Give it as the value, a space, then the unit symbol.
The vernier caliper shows 24.5 mm
